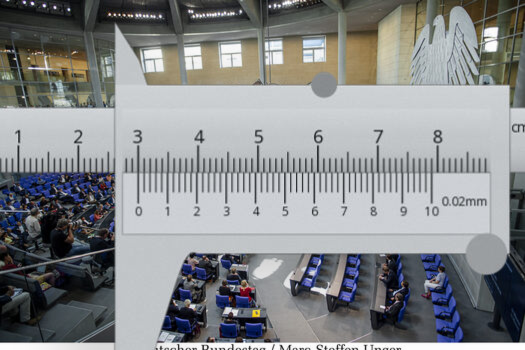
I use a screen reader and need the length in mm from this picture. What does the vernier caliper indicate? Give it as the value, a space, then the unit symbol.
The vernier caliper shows 30.0 mm
